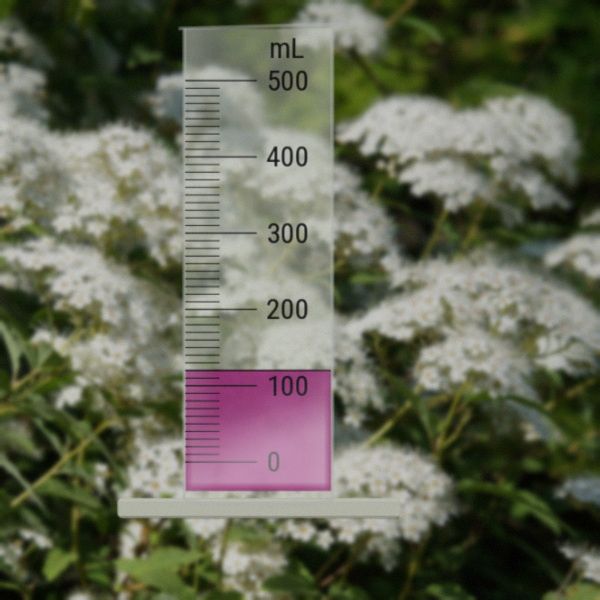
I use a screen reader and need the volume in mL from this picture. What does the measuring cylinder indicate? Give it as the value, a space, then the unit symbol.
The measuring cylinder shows 120 mL
